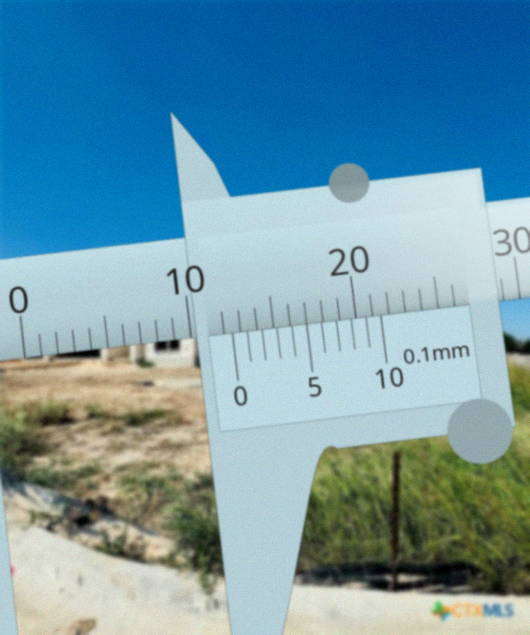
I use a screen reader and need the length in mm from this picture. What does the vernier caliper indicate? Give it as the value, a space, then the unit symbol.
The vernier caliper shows 12.5 mm
